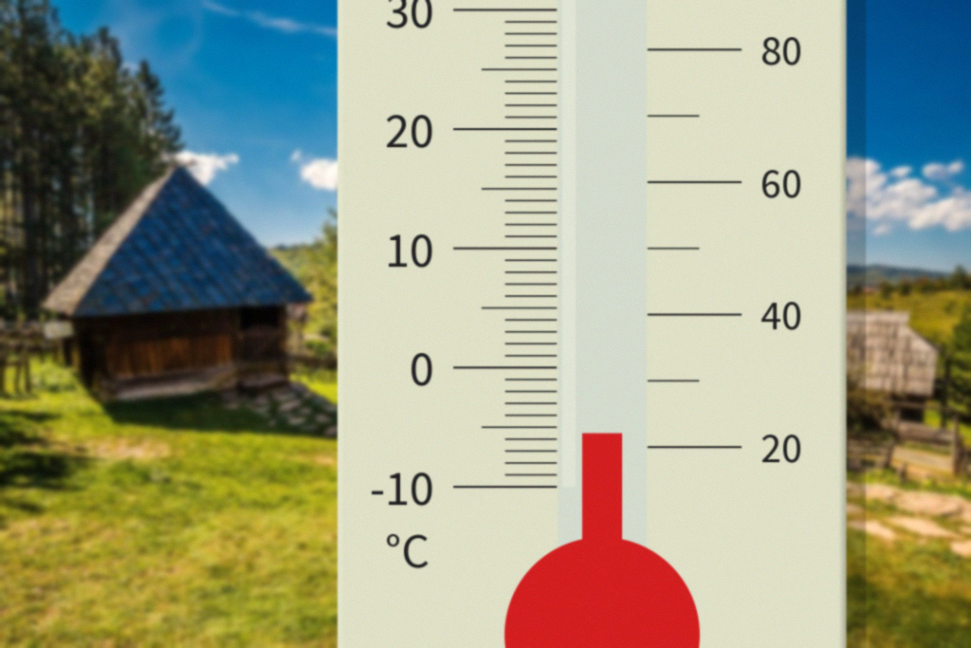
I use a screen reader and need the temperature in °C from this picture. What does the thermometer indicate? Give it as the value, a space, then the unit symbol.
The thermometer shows -5.5 °C
